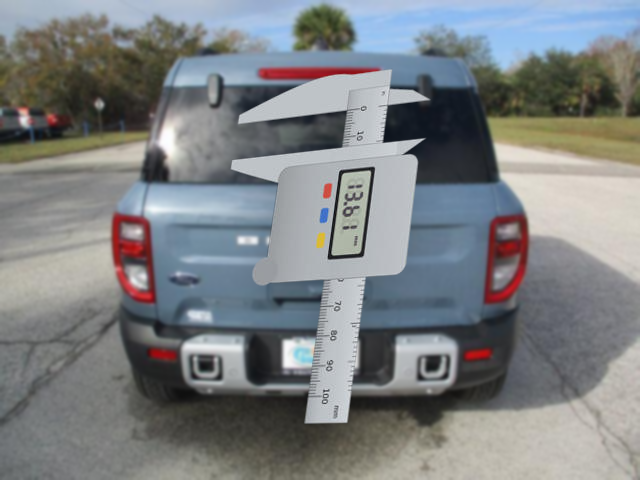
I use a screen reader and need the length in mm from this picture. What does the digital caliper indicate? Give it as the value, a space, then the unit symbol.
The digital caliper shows 13.61 mm
